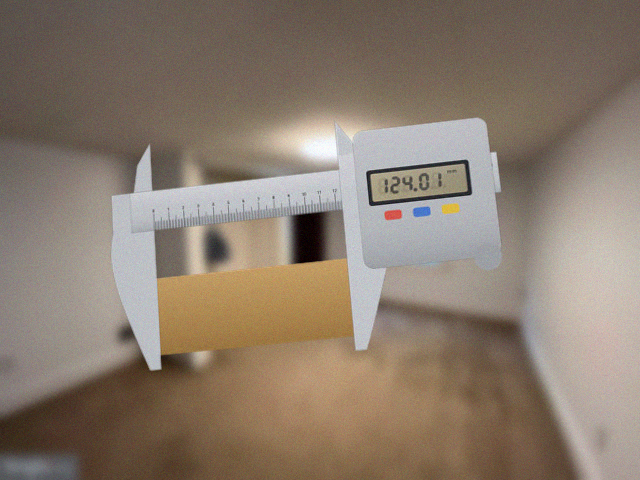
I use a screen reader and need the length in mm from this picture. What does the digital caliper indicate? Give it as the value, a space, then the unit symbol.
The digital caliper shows 124.01 mm
